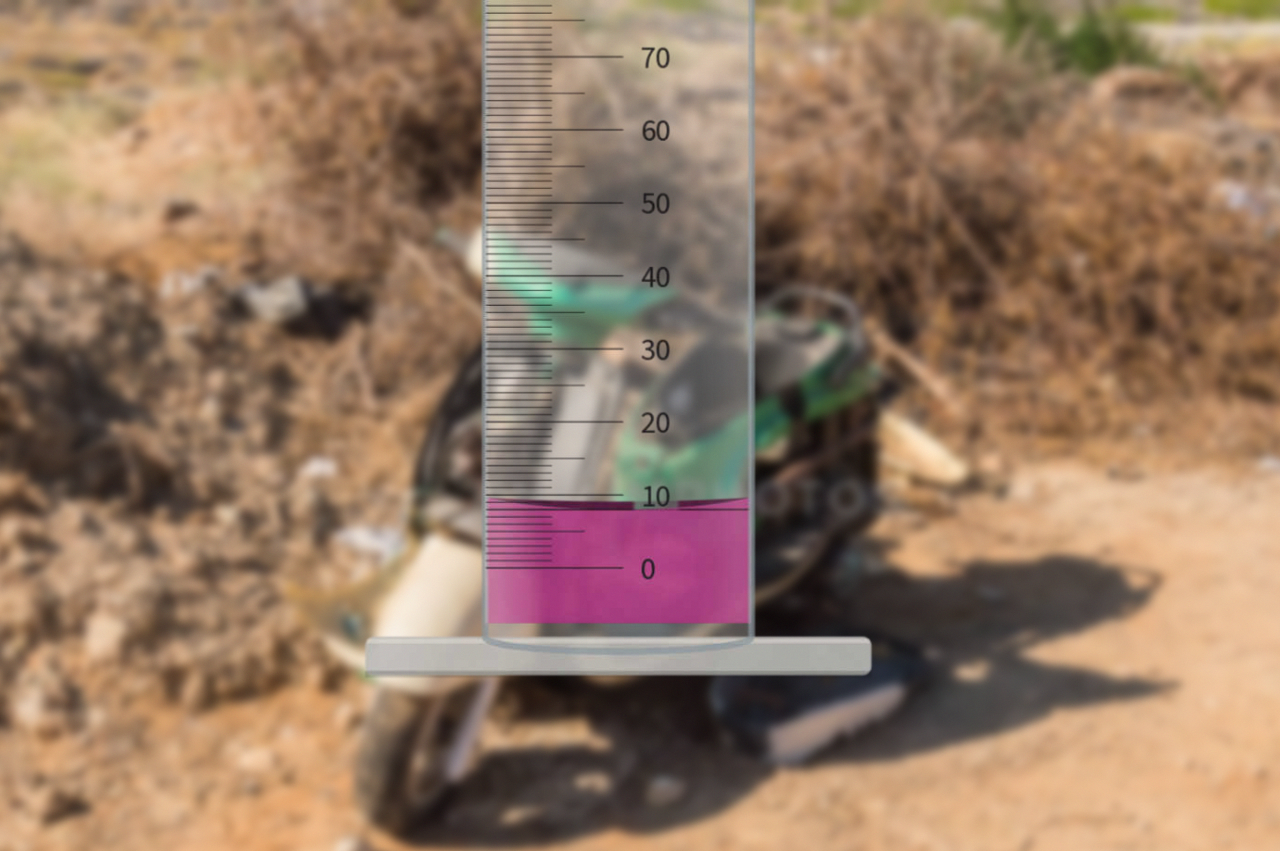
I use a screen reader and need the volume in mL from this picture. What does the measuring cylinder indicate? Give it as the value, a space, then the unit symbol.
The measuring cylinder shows 8 mL
